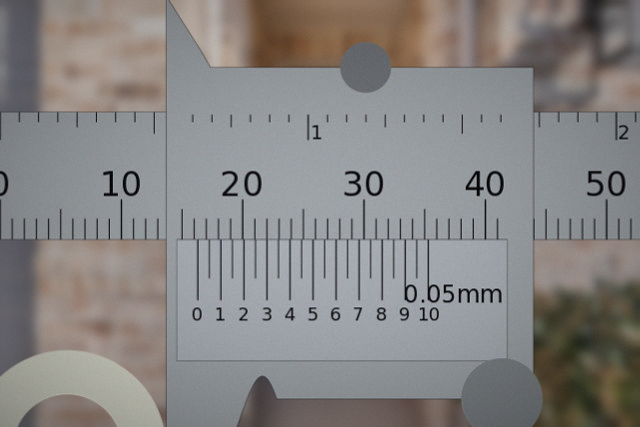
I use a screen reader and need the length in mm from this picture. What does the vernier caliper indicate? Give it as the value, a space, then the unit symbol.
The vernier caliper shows 16.3 mm
